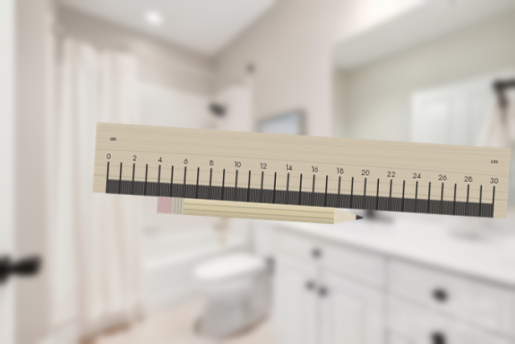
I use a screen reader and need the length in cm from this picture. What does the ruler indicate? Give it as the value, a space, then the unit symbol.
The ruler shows 16 cm
